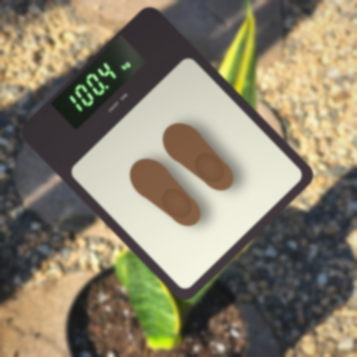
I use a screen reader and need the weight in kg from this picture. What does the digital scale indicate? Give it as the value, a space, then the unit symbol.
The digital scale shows 100.4 kg
